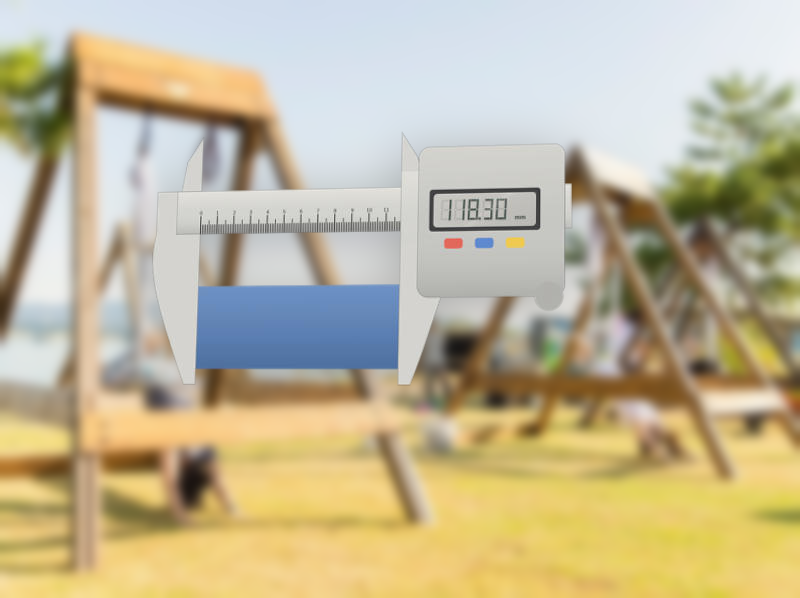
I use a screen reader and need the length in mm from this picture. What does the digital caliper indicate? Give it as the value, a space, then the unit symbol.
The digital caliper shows 118.30 mm
